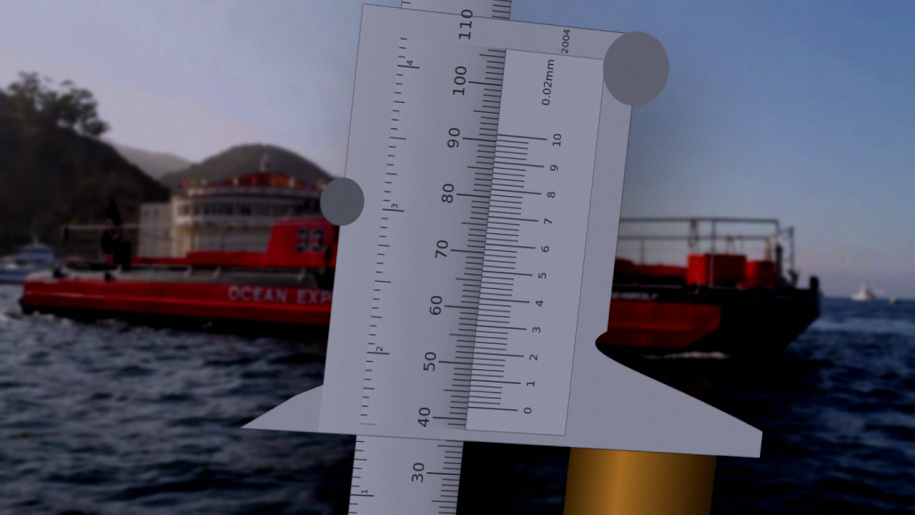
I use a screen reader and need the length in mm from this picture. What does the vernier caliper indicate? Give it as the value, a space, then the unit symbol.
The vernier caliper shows 42.2 mm
